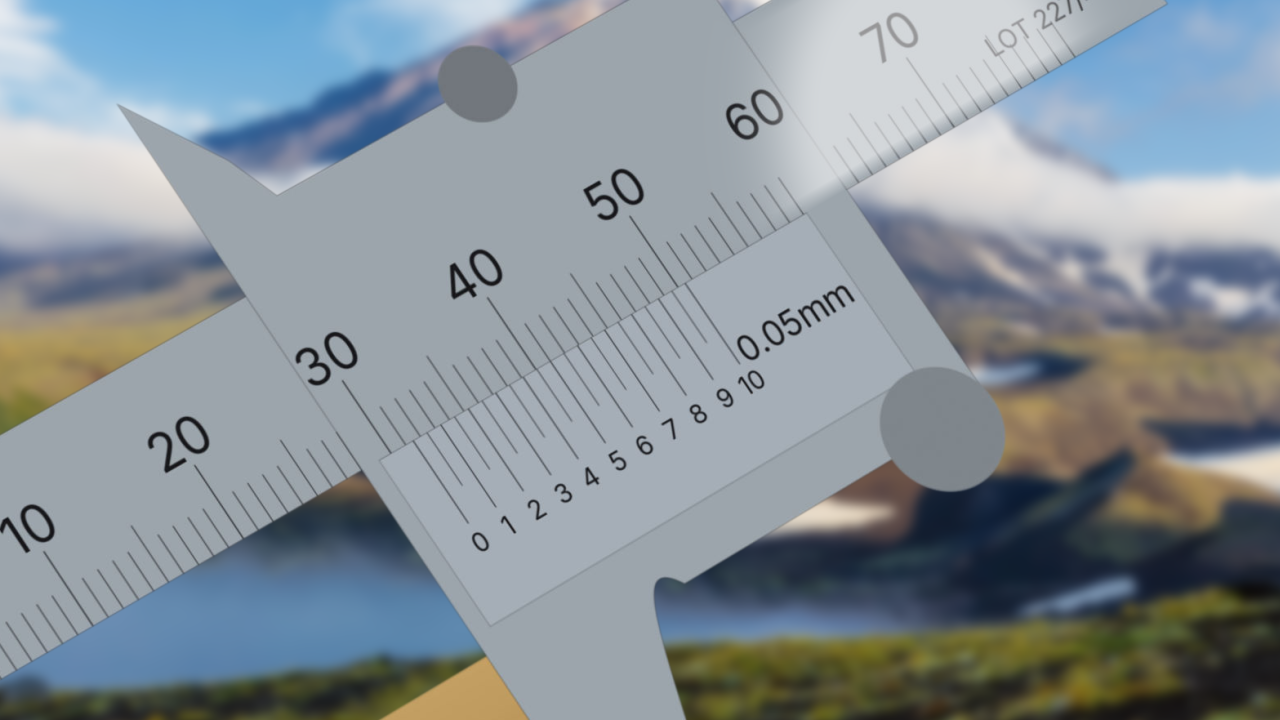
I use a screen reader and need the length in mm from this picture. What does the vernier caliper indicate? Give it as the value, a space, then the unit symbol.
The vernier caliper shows 31.5 mm
